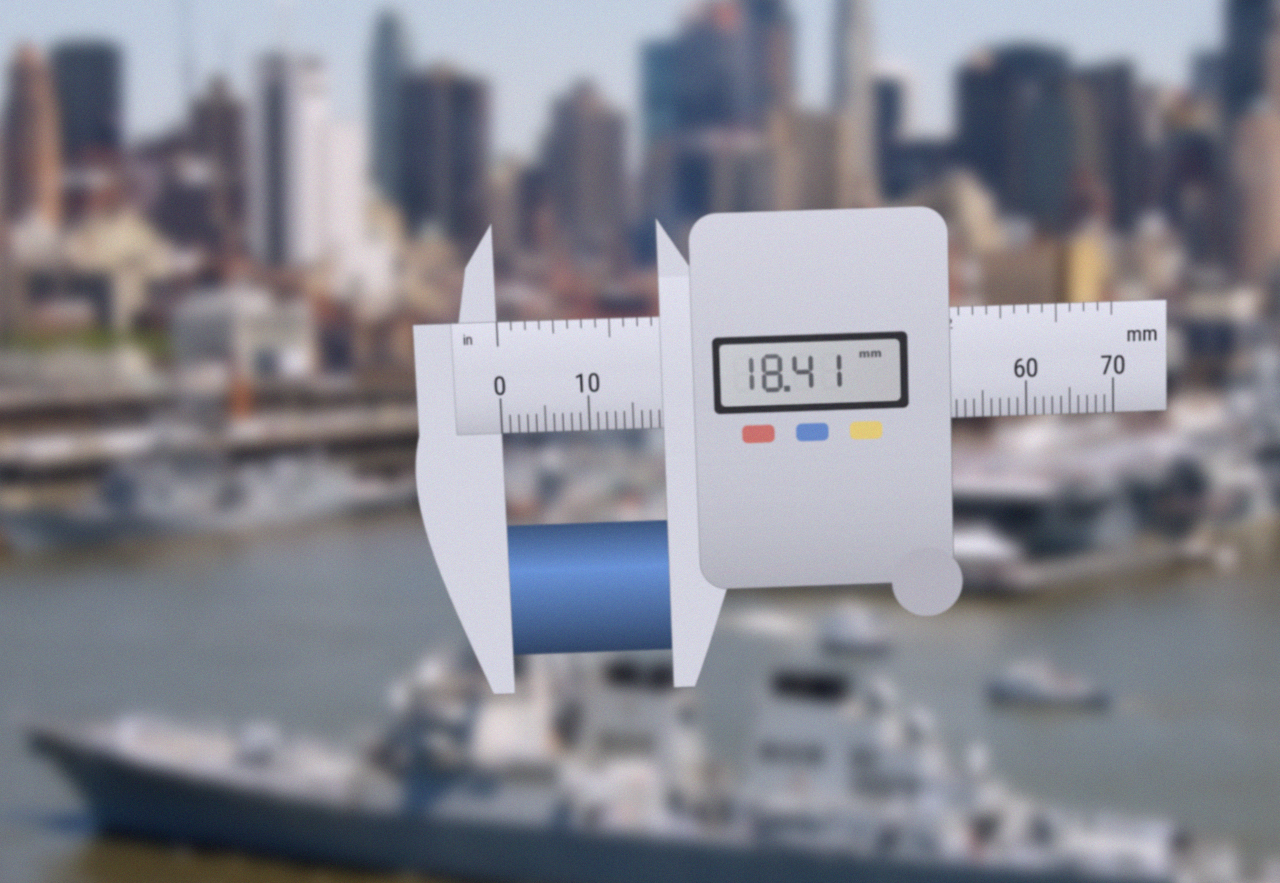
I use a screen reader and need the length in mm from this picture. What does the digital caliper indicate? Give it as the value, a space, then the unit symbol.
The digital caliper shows 18.41 mm
